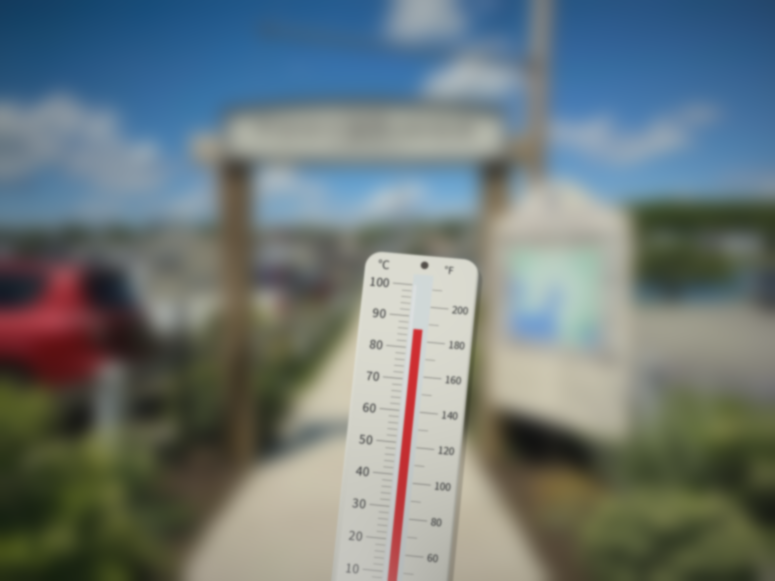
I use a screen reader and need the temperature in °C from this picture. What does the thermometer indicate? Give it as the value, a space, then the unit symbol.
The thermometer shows 86 °C
